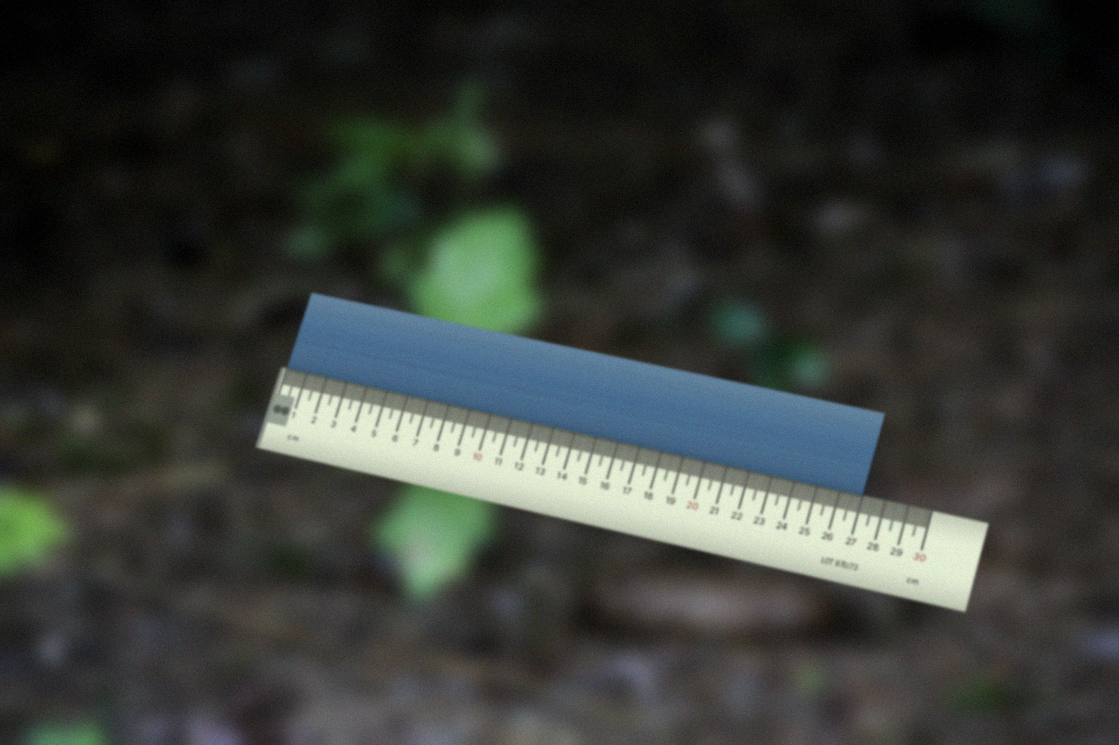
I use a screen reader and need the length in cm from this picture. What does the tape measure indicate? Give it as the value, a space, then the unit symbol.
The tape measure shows 27 cm
